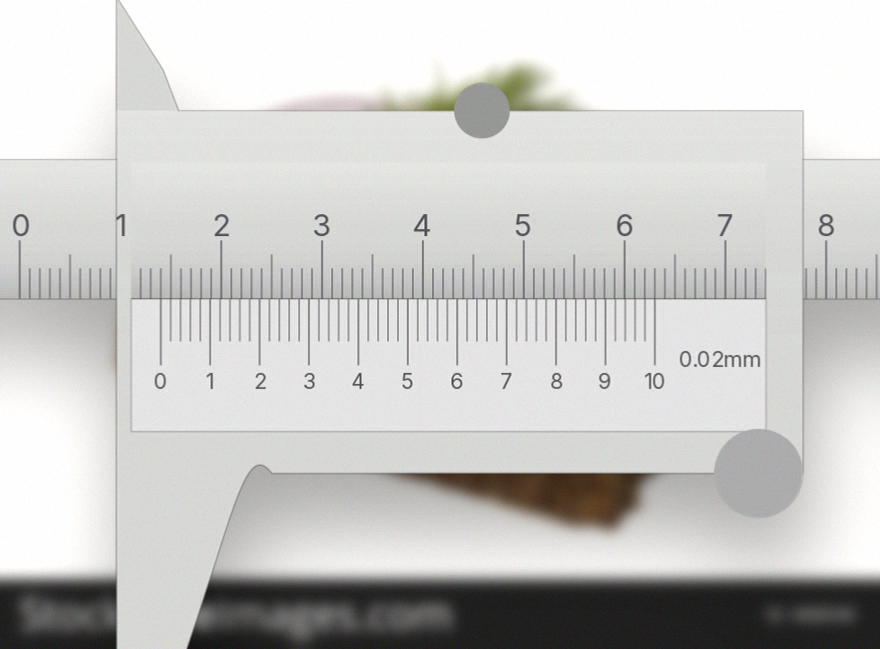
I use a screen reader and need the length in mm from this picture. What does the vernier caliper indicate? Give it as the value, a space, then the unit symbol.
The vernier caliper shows 14.0 mm
